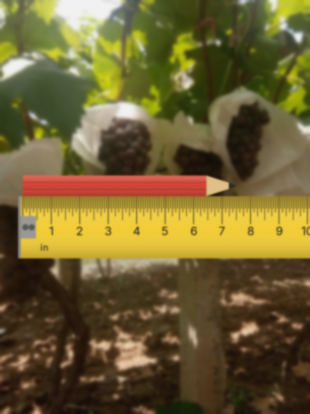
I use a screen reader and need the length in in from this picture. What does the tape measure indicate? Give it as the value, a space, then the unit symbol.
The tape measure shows 7.5 in
